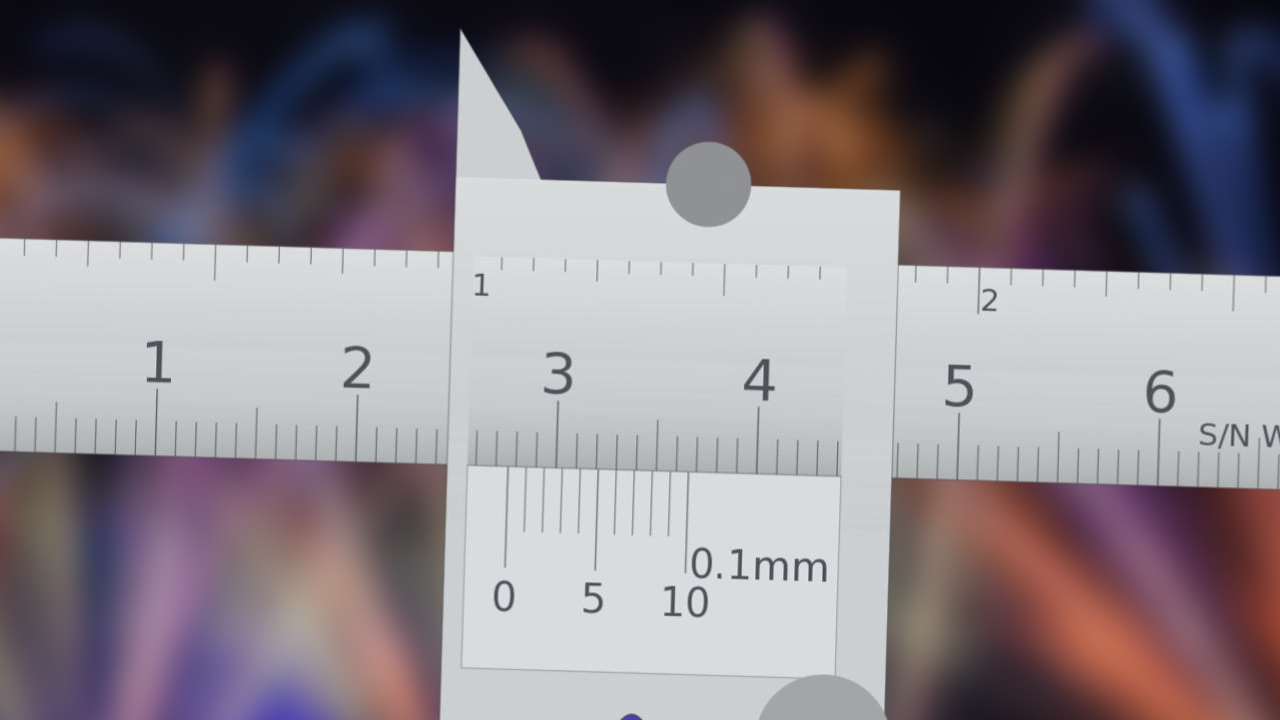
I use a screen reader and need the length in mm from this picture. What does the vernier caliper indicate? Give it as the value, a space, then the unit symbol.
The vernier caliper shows 27.6 mm
